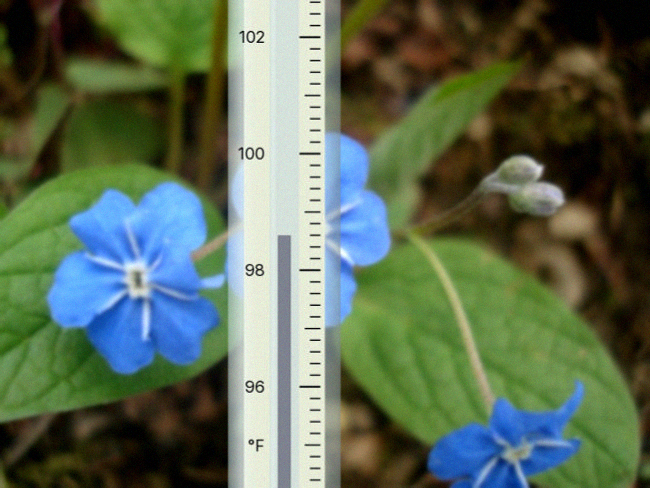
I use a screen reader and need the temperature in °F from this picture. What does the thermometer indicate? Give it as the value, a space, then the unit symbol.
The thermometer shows 98.6 °F
